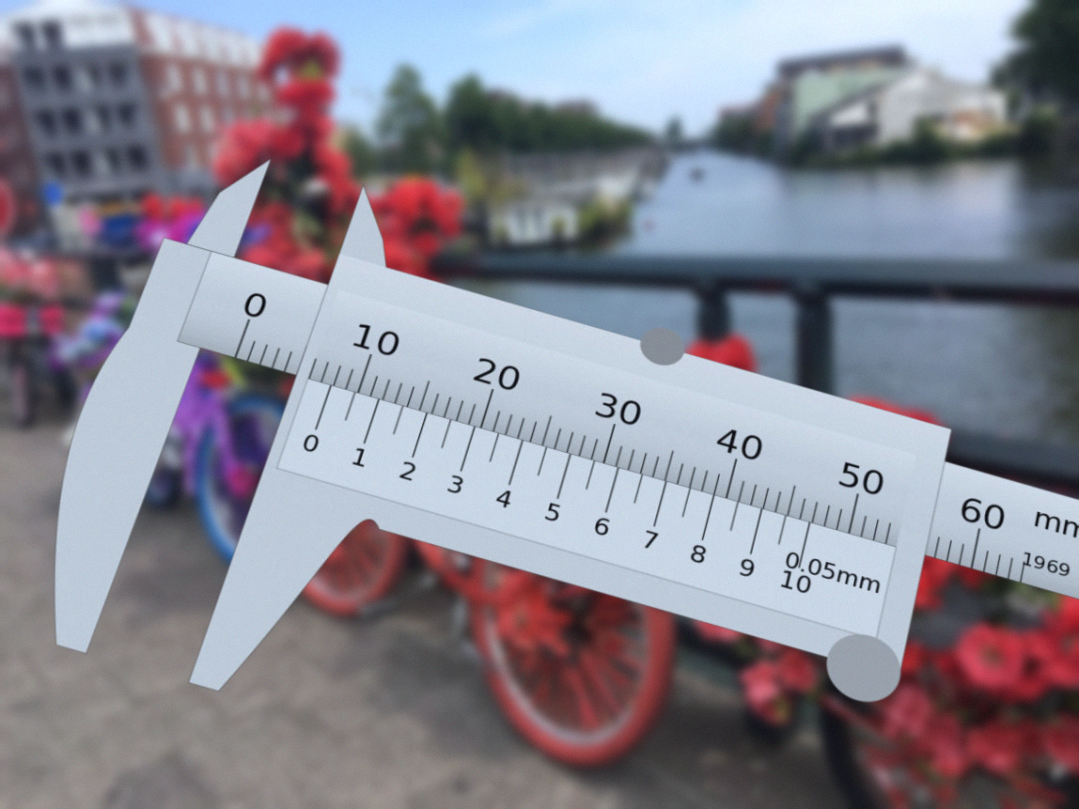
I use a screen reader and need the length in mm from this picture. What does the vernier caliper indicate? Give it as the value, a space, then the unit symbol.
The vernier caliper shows 7.8 mm
